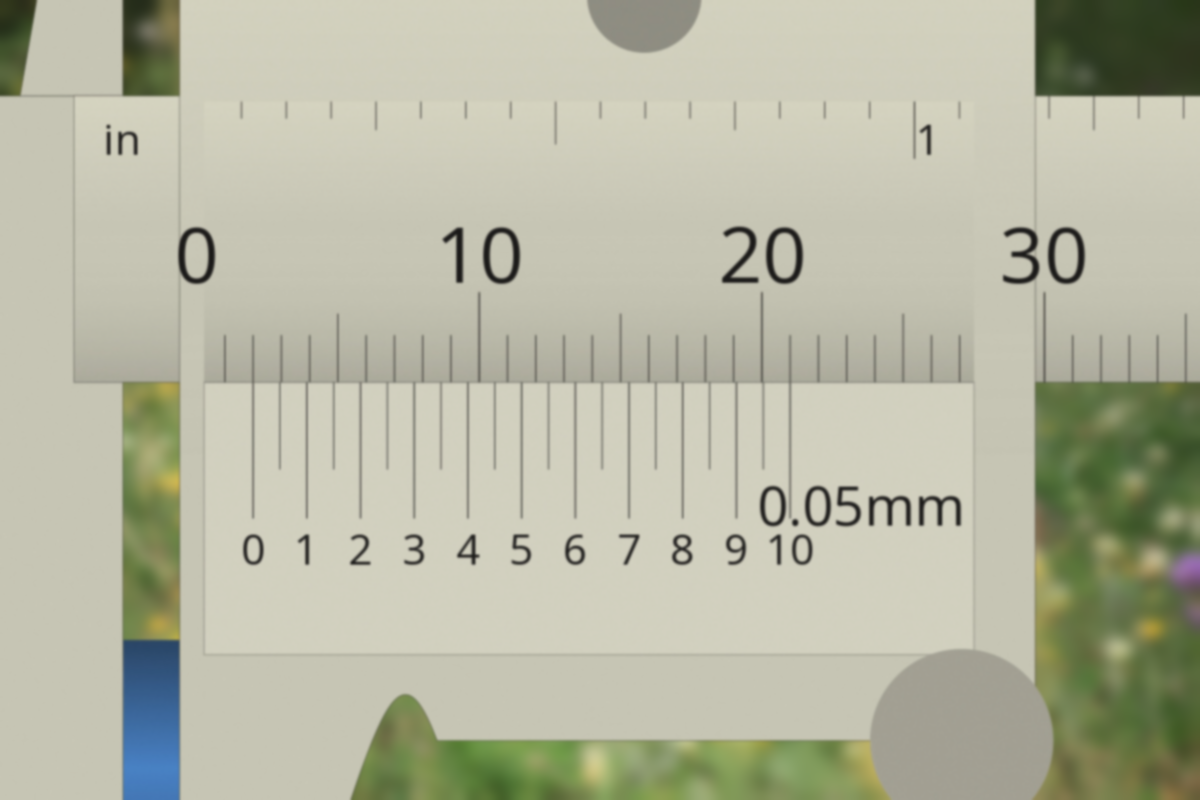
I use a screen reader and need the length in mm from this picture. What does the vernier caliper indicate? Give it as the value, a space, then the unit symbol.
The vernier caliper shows 2.0 mm
